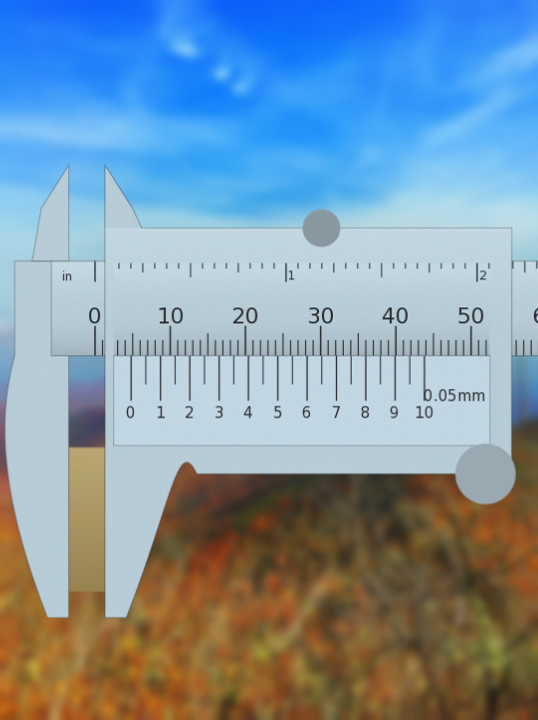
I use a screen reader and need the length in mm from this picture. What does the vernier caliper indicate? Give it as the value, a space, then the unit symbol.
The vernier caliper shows 4.8 mm
